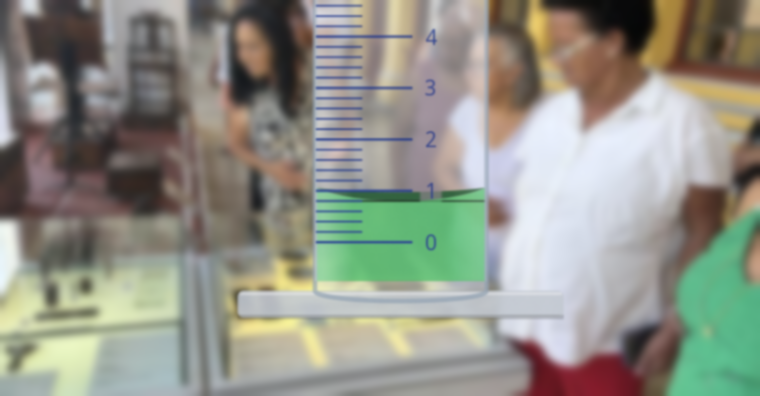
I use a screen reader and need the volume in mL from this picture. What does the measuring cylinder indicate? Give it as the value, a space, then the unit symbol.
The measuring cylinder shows 0.8 mL
